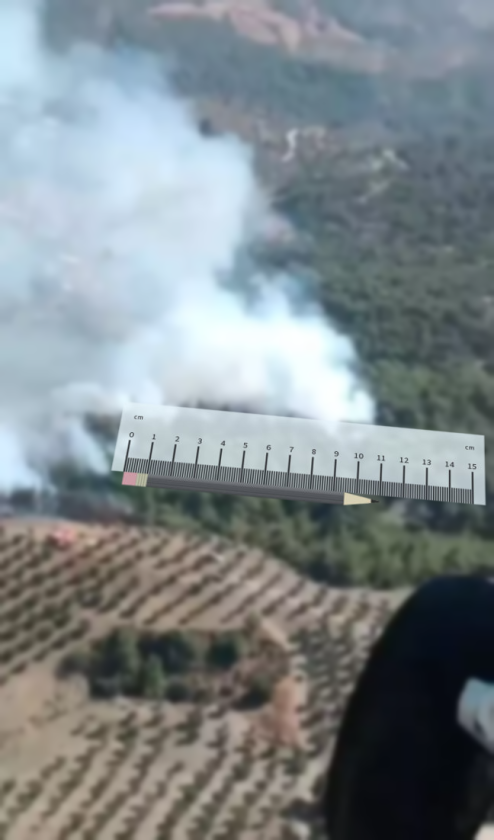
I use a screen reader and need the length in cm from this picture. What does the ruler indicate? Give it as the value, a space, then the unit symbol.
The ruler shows 11 cm
